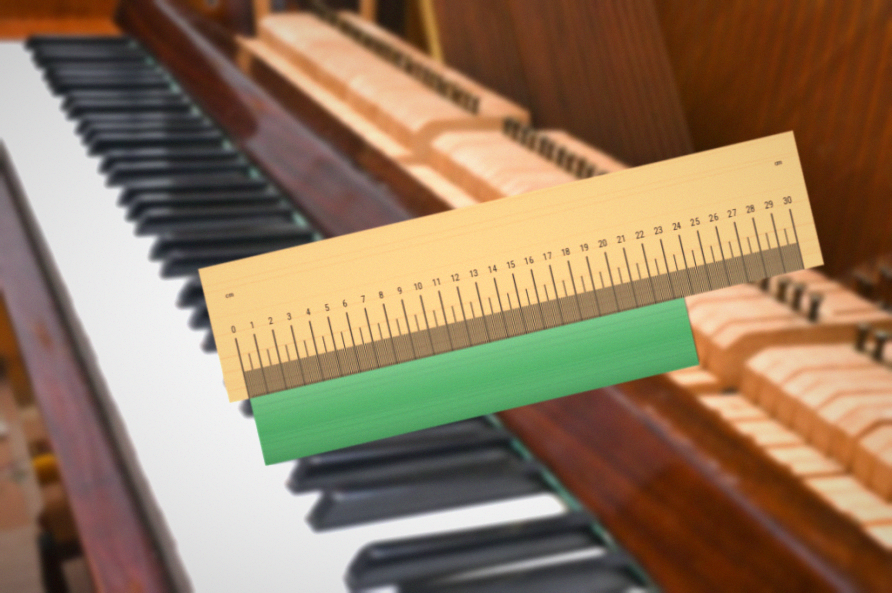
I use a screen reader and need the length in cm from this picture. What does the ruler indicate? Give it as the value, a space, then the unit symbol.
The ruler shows 23.5 cm
